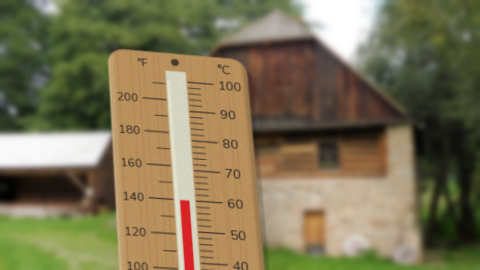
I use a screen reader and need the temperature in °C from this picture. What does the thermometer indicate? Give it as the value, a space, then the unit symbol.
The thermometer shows 60 °C
